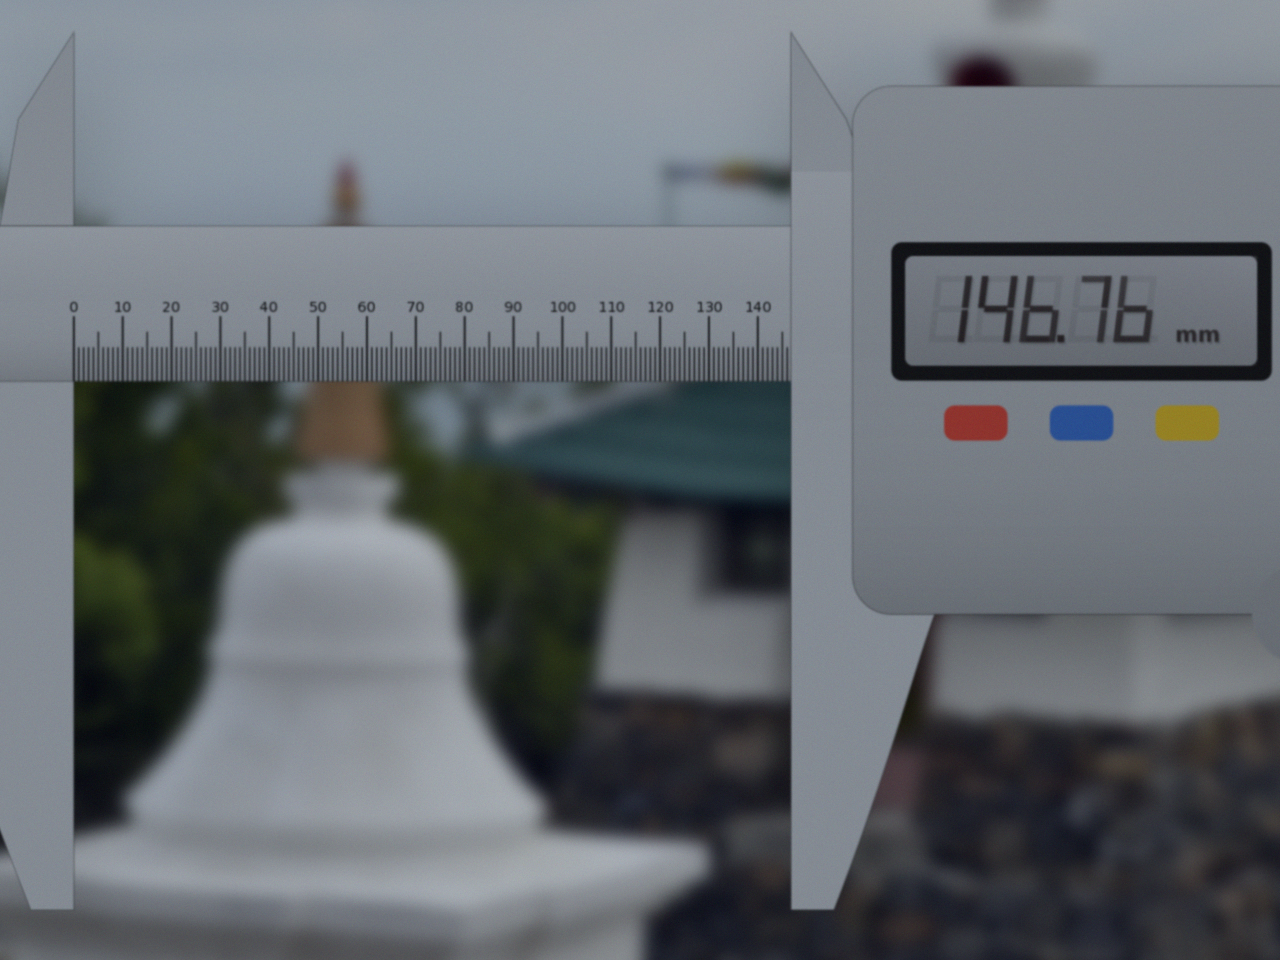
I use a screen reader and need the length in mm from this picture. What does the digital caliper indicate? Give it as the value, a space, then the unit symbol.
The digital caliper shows 146.76 mm
